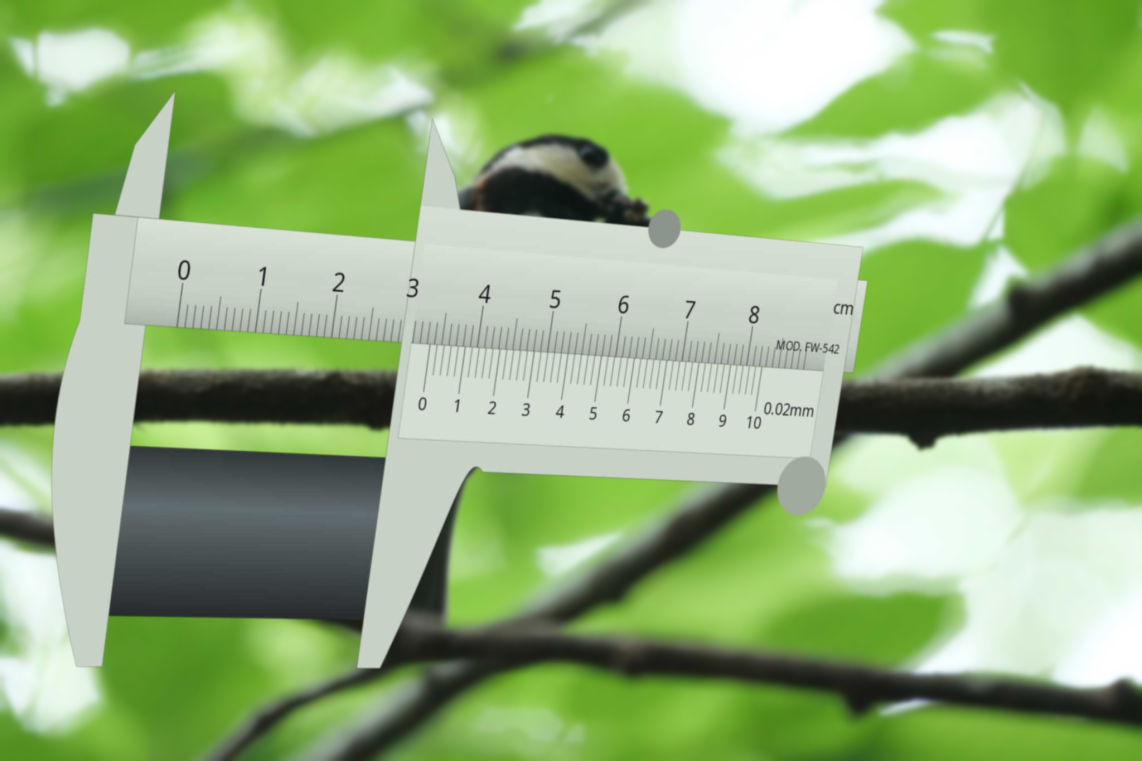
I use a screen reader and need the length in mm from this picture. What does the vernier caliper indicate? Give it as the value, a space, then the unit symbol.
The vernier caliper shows 33.4 mm
